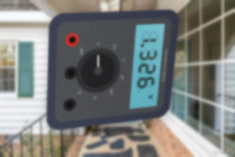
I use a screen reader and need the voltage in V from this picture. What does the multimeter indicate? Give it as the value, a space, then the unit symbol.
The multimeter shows 1.326 V
